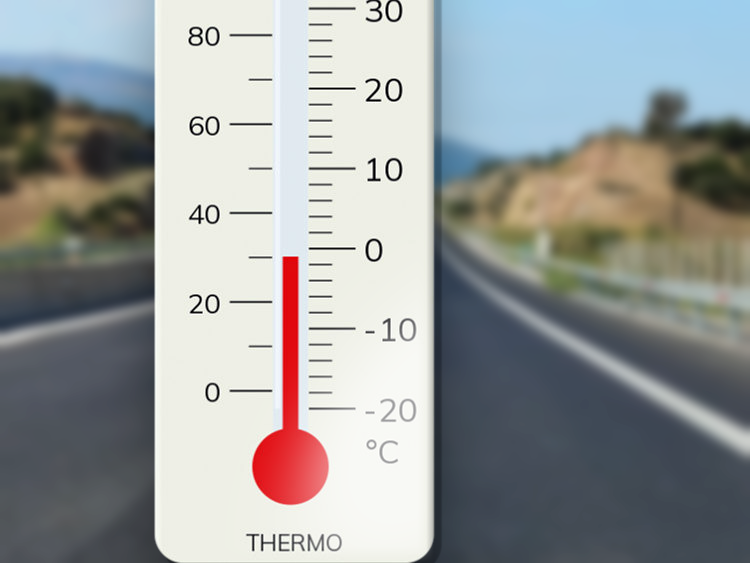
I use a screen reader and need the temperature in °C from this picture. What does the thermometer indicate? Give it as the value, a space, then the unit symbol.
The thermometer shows -1 °C
